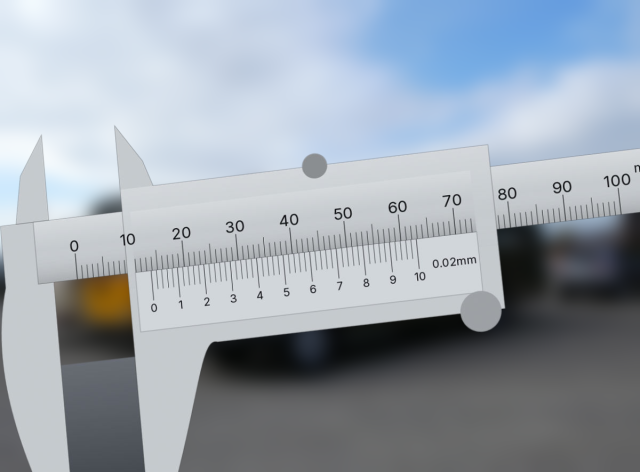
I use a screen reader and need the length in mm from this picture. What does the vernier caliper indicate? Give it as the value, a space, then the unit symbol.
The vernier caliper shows 13.8 mm
